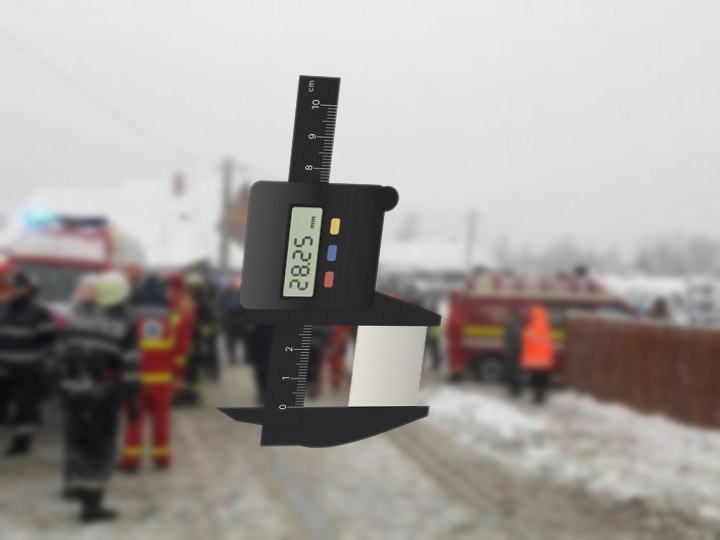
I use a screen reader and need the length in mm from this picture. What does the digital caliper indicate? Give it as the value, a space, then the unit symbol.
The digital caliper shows 28.25 mm
